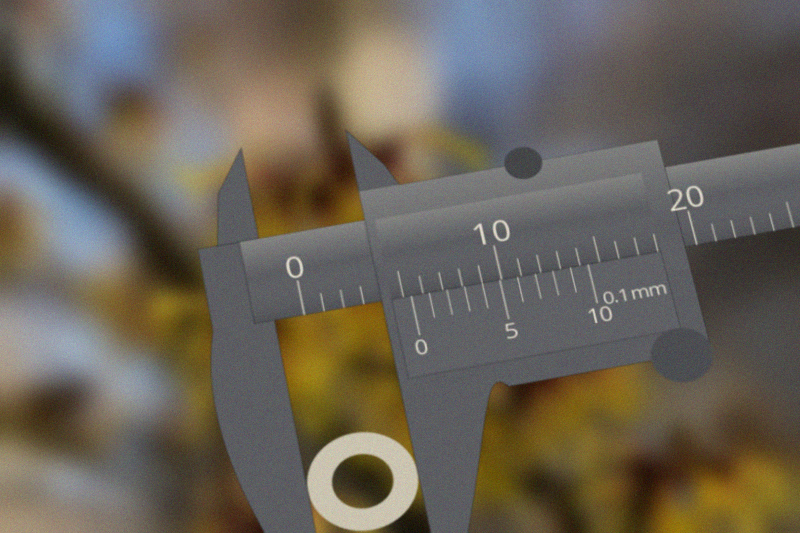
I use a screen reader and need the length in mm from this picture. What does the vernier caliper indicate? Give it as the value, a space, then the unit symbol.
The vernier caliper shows 5.4 mm
